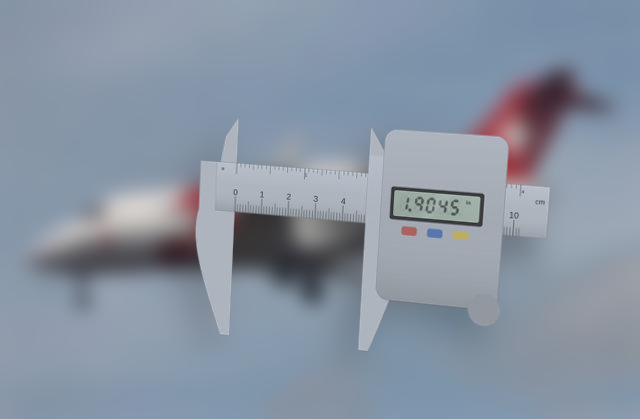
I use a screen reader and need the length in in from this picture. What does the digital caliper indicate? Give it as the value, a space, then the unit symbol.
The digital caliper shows 1.9045 in
